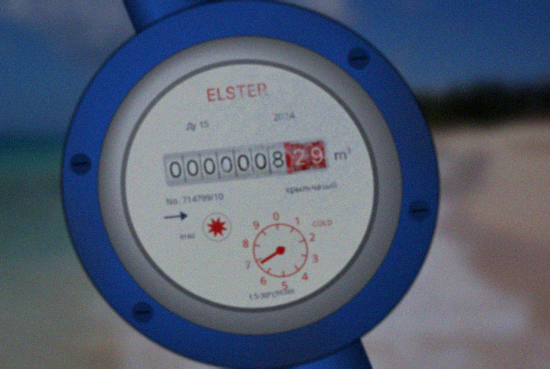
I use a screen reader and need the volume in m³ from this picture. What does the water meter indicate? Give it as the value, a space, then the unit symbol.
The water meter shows 8.296 m³
